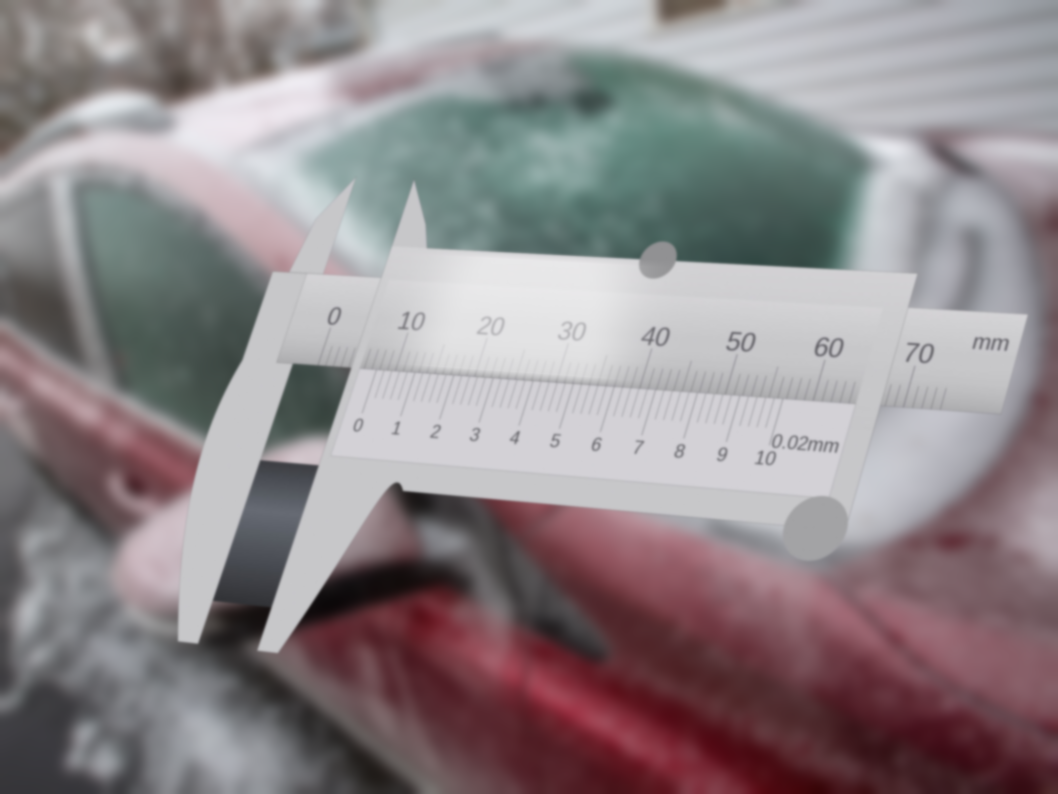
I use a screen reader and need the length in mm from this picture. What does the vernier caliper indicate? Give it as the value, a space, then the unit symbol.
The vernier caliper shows 7.6 mm
